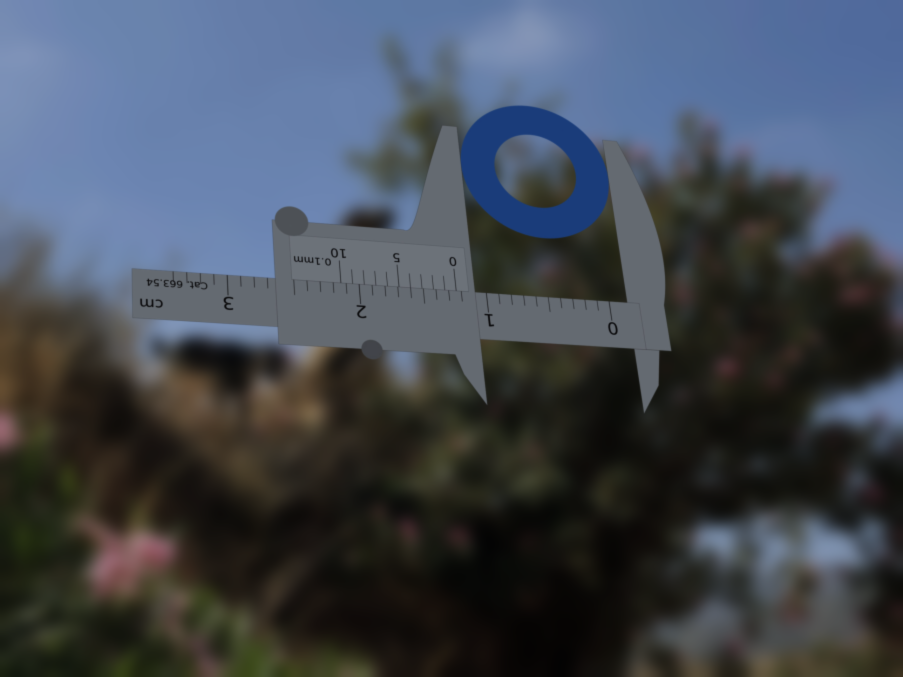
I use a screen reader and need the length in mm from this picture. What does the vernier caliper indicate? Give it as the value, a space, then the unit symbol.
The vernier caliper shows 12.4 mm
